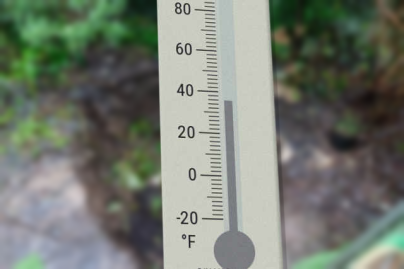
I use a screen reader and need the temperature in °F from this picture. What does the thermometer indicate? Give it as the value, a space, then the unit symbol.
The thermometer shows 36 °F
